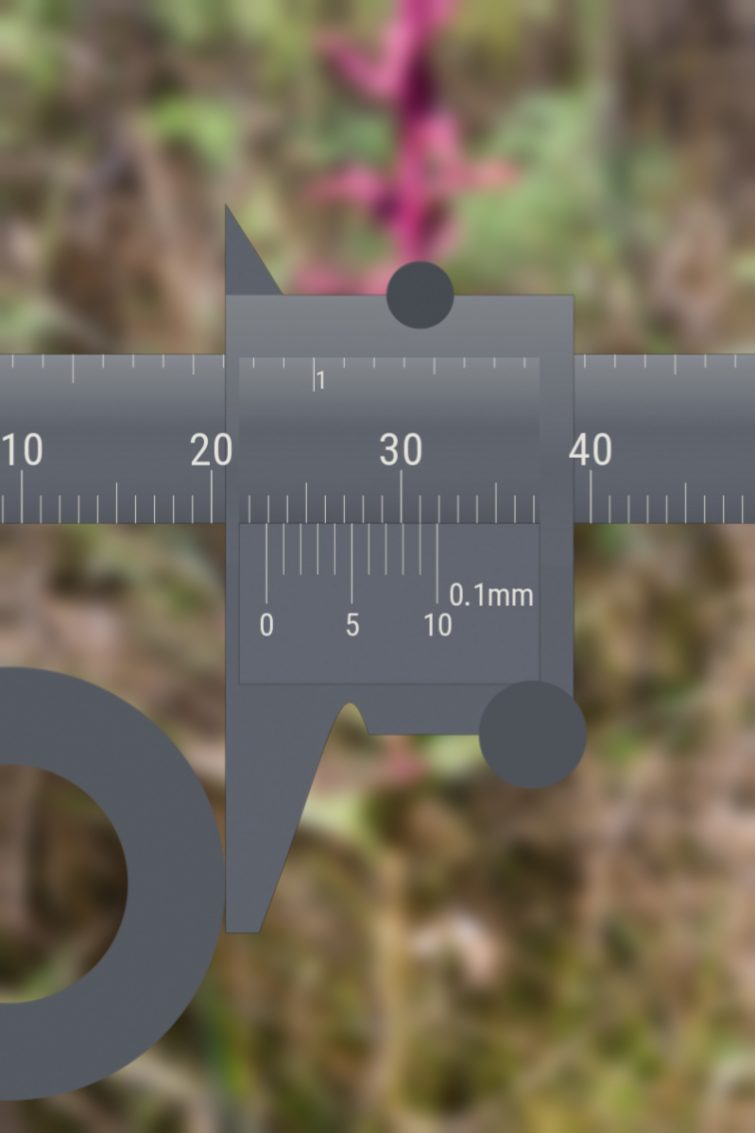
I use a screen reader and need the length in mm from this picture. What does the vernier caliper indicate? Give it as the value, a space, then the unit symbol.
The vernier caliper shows 22.9 mm
